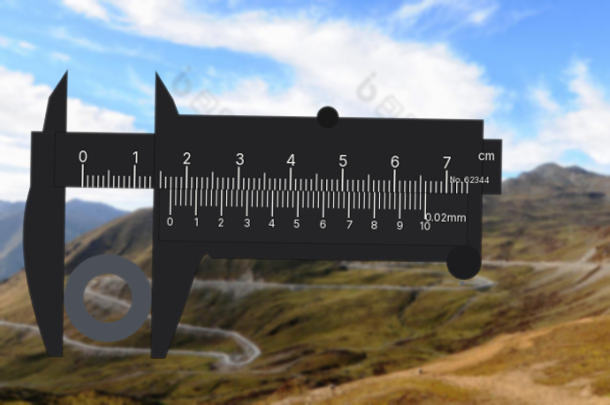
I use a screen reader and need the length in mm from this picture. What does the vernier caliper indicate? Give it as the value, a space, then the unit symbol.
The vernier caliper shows 17.0 mm
